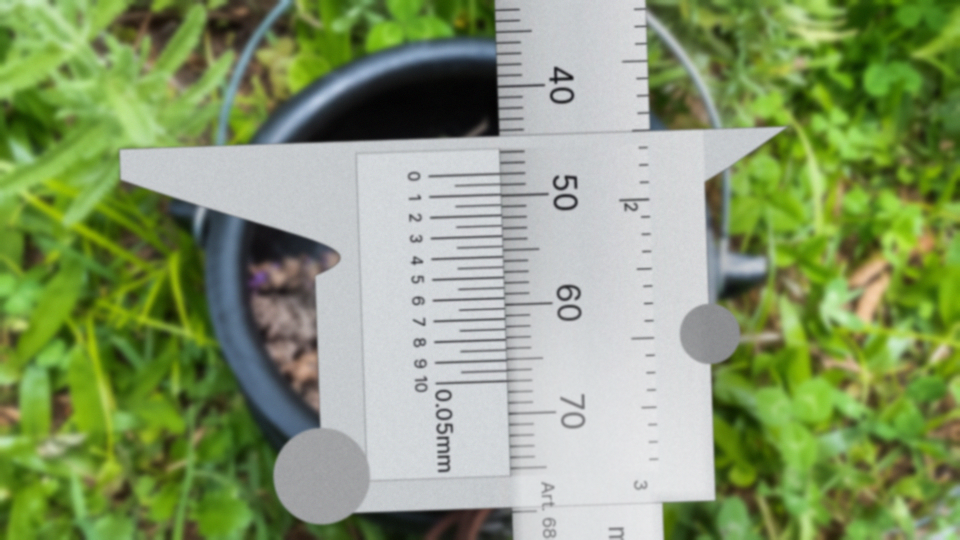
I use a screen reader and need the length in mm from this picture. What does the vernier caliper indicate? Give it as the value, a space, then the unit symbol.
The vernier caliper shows 48.0 mm
